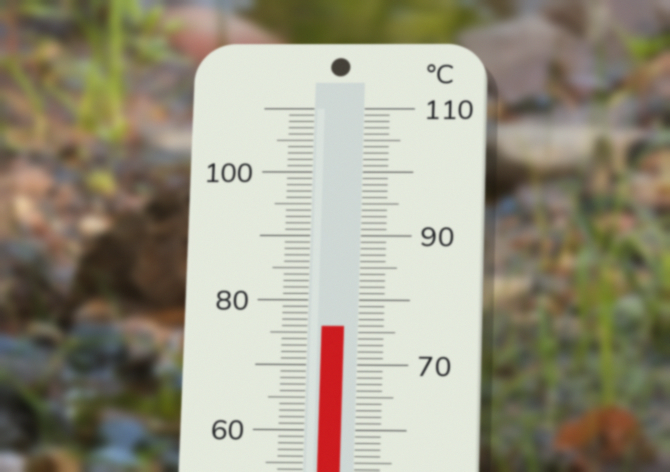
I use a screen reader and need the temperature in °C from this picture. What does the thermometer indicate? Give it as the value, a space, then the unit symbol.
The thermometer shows 76 °C
